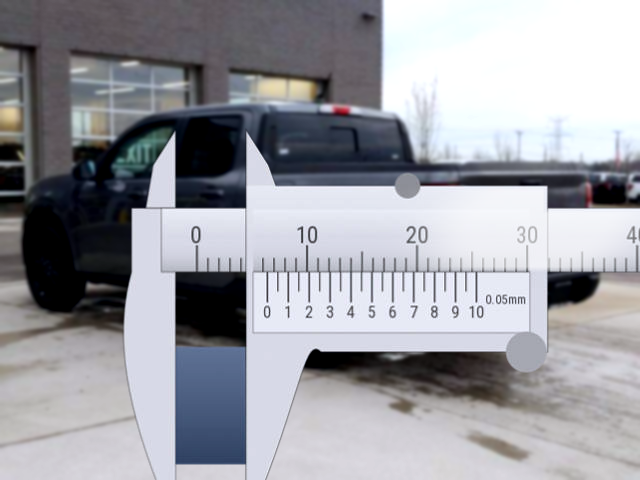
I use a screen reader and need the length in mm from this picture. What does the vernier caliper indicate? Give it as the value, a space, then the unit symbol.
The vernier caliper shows 6.4 mm
